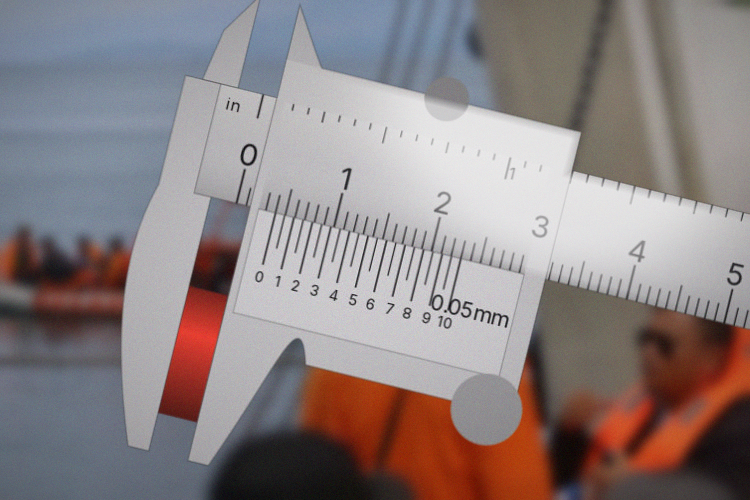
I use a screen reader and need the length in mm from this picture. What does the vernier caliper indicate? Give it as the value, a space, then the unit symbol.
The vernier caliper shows 4.0 mm
